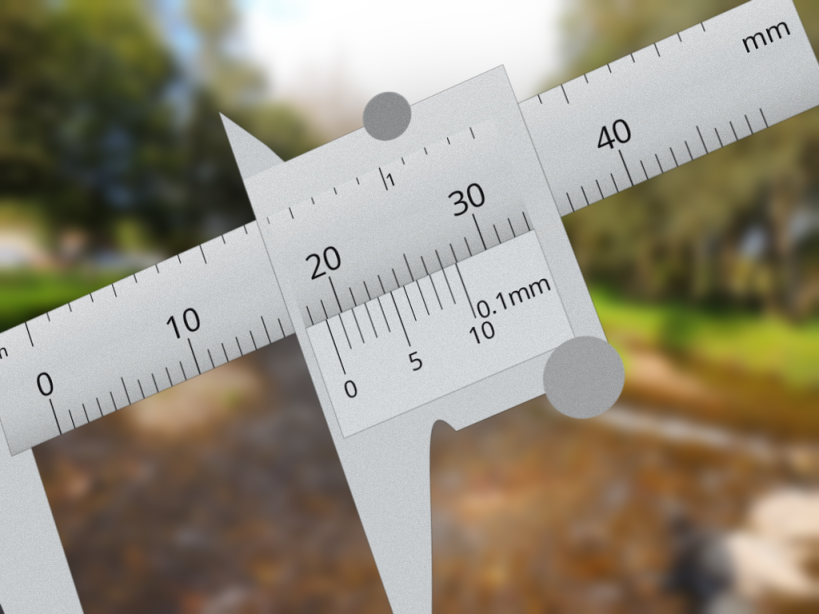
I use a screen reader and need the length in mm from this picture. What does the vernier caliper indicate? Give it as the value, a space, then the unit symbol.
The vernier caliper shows 18.9 mm
